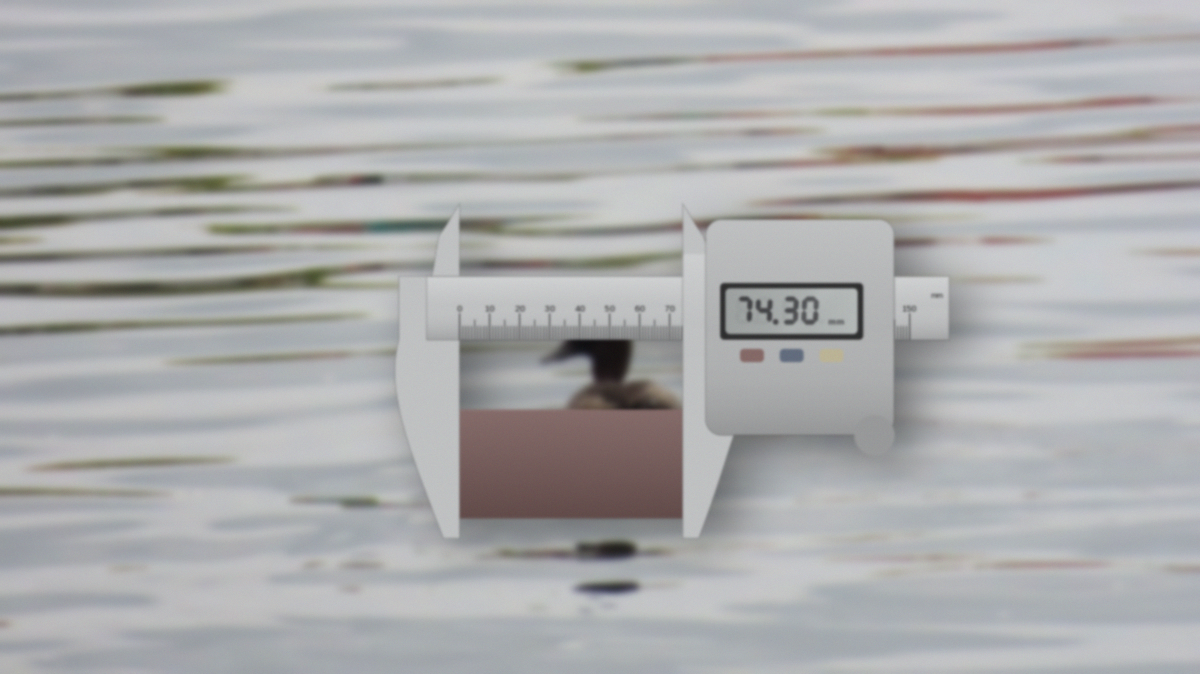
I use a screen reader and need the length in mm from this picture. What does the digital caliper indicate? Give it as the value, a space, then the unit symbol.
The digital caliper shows 74.30 mm
